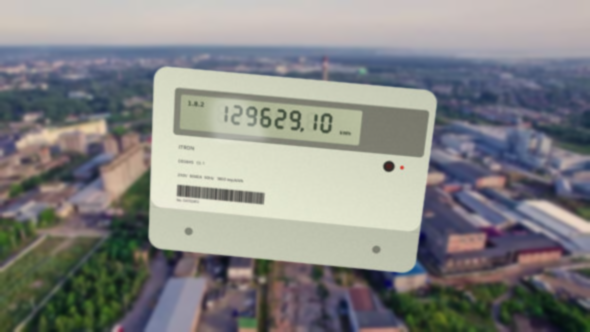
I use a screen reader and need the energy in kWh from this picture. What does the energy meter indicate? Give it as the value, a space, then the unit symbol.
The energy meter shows 129629.10 kWh
